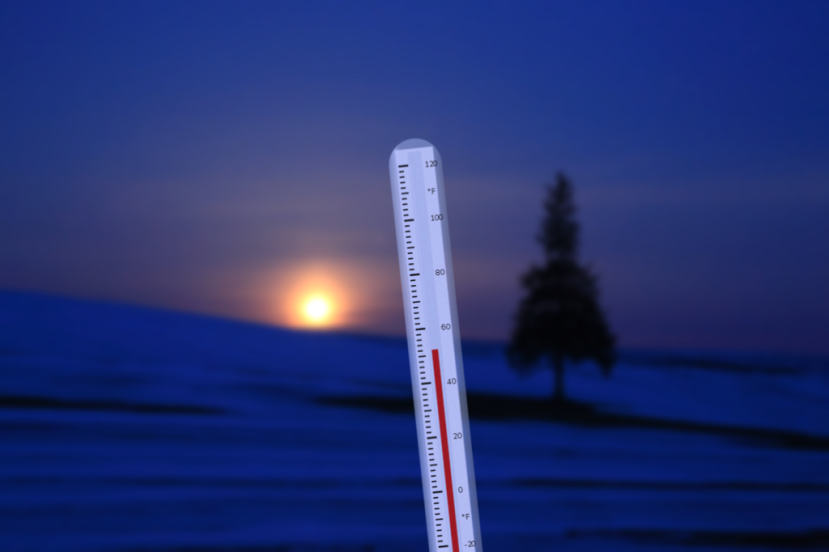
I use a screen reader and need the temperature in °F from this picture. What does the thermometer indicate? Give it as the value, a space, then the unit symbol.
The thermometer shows 52 °F
